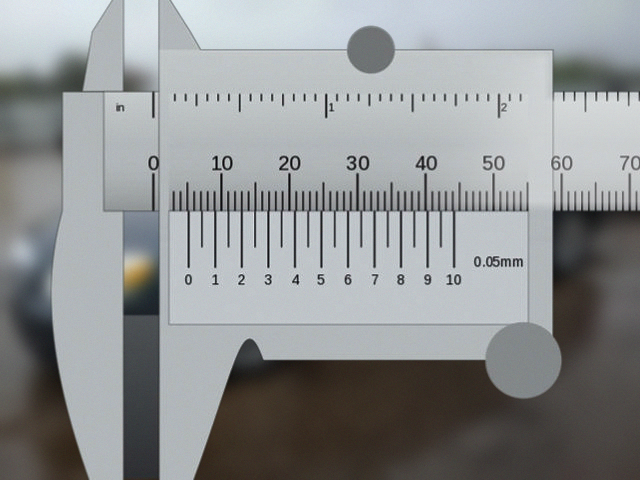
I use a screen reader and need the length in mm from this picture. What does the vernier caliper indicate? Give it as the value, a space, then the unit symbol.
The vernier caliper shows 5.2 mm
